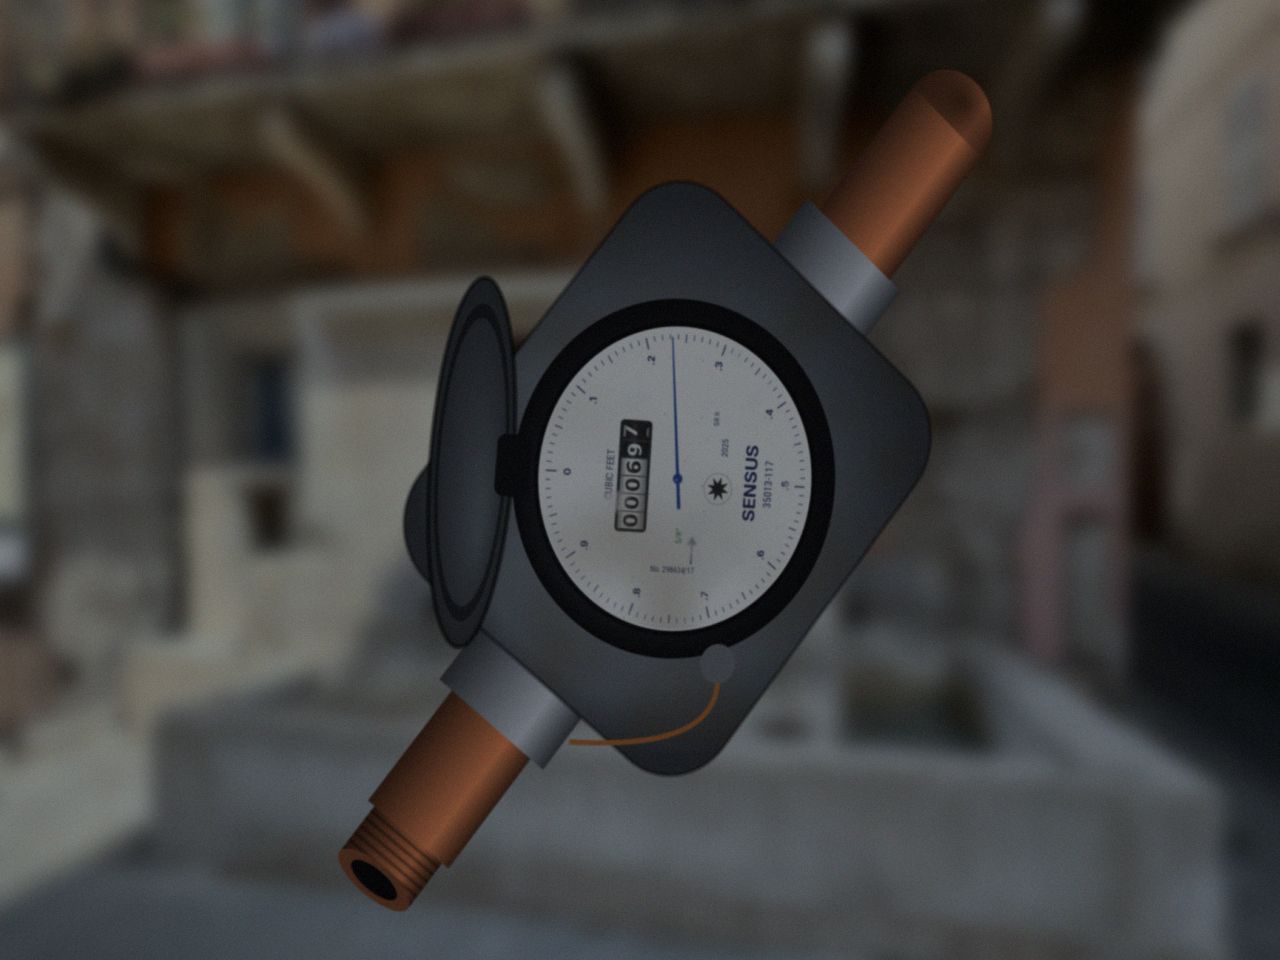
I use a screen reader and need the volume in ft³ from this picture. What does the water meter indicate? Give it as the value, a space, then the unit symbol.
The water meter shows 697.23 ft³
